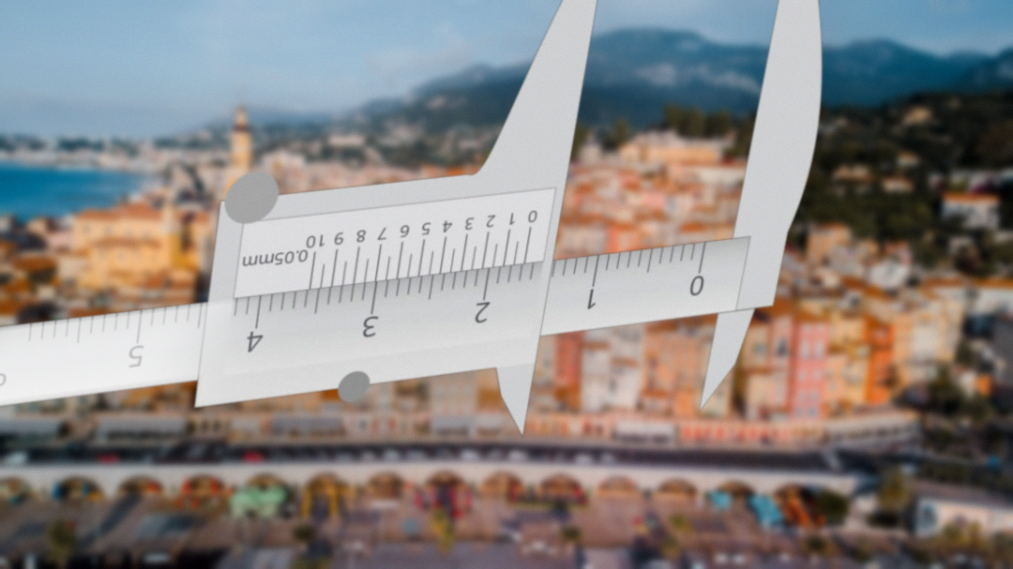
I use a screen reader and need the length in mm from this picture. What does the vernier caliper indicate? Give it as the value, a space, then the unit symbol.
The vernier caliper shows 16.8 mm
